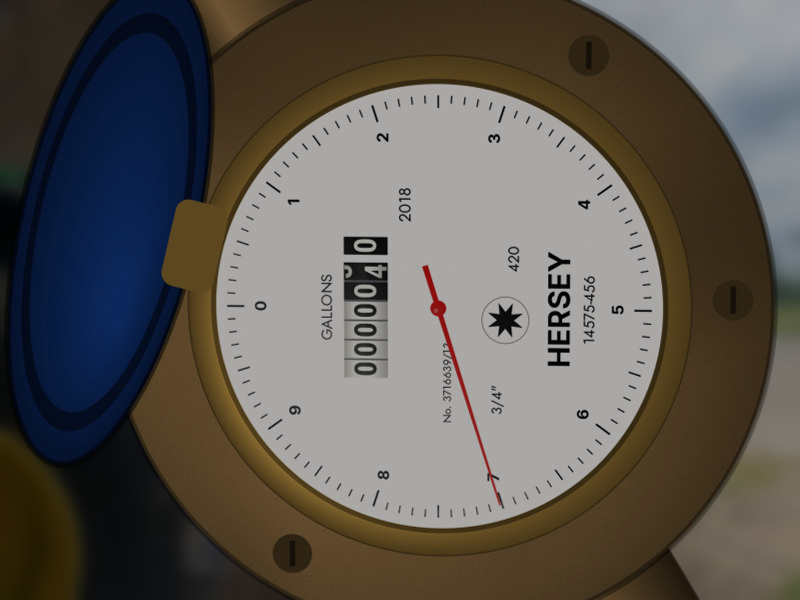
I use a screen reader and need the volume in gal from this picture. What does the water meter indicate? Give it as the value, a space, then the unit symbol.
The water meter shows 37.0 gal
